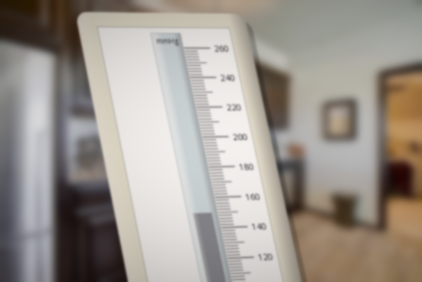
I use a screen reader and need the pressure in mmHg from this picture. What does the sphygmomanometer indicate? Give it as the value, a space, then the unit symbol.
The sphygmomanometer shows 150 mmHg
